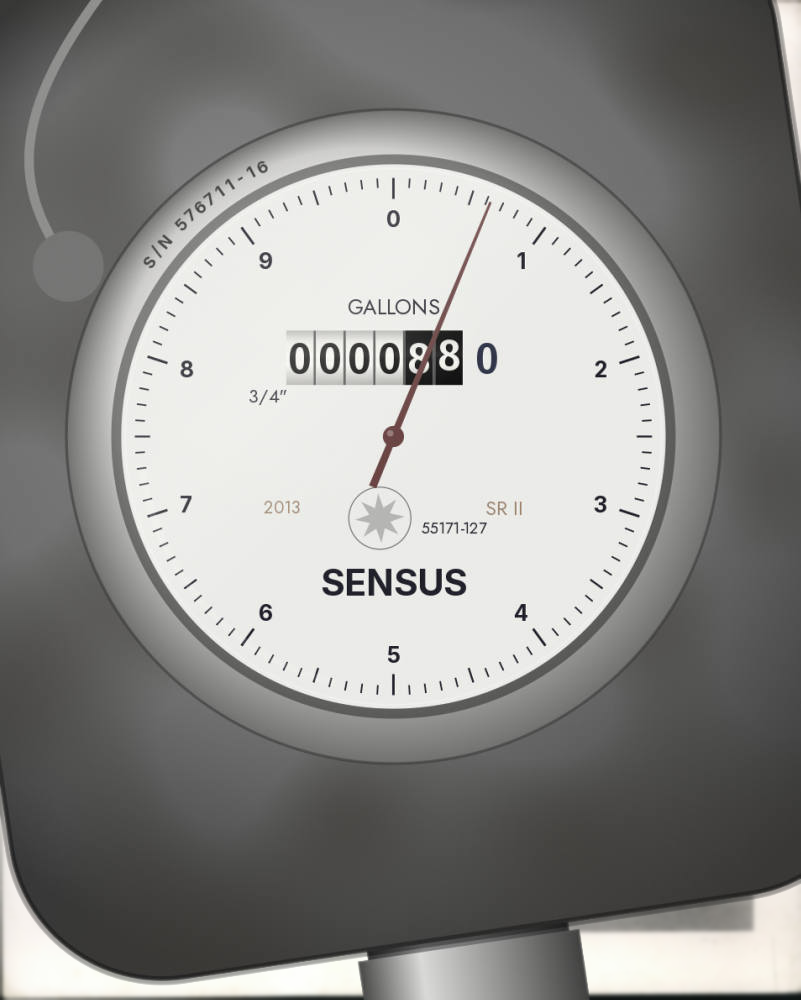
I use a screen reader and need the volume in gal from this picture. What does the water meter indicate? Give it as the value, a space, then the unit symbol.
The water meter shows 880.6 gal
